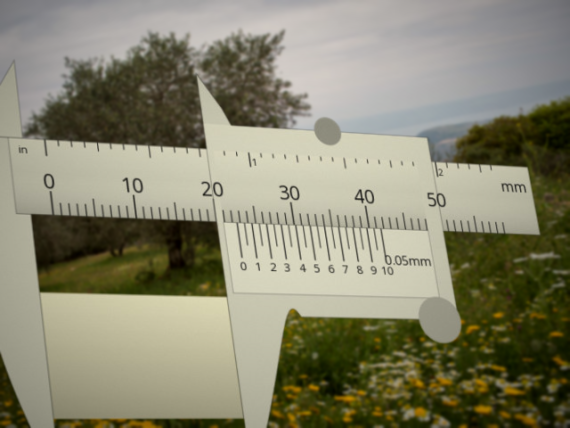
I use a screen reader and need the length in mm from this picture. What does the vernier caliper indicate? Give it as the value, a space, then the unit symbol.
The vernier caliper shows 22.6 mm
